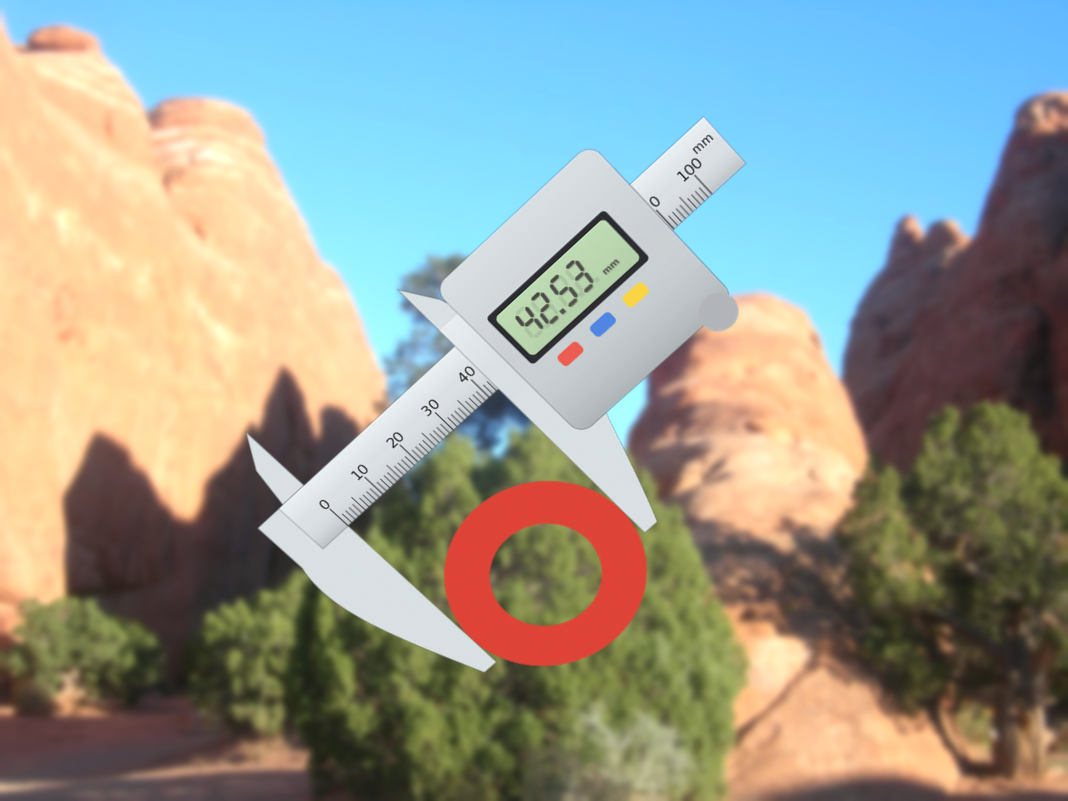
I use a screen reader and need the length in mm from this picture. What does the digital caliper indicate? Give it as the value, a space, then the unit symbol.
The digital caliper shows 42.53 mm
